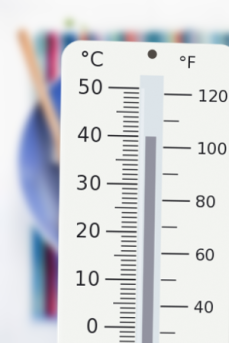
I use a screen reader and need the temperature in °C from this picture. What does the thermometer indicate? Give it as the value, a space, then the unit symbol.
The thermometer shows 40 °C
